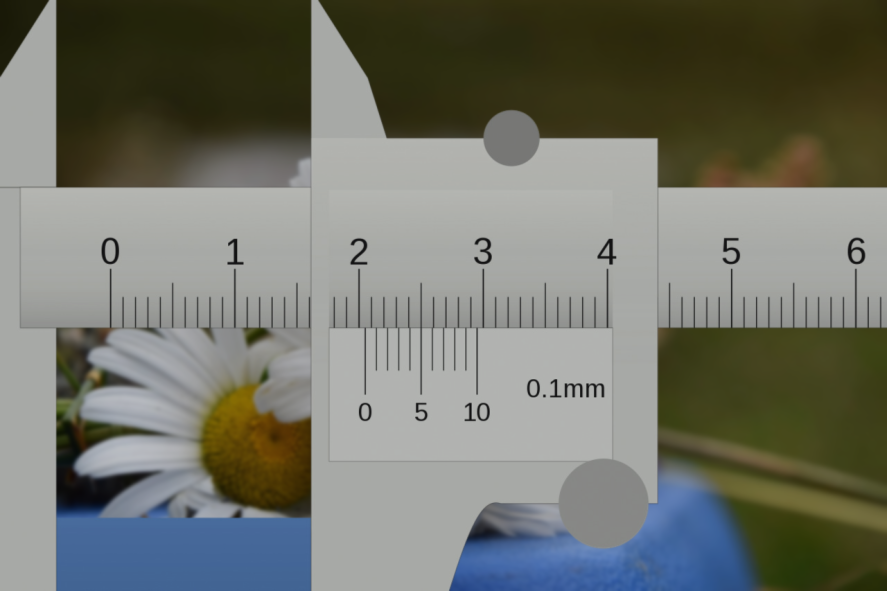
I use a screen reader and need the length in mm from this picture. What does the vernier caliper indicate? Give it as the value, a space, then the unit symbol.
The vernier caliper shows 20.5 mm
